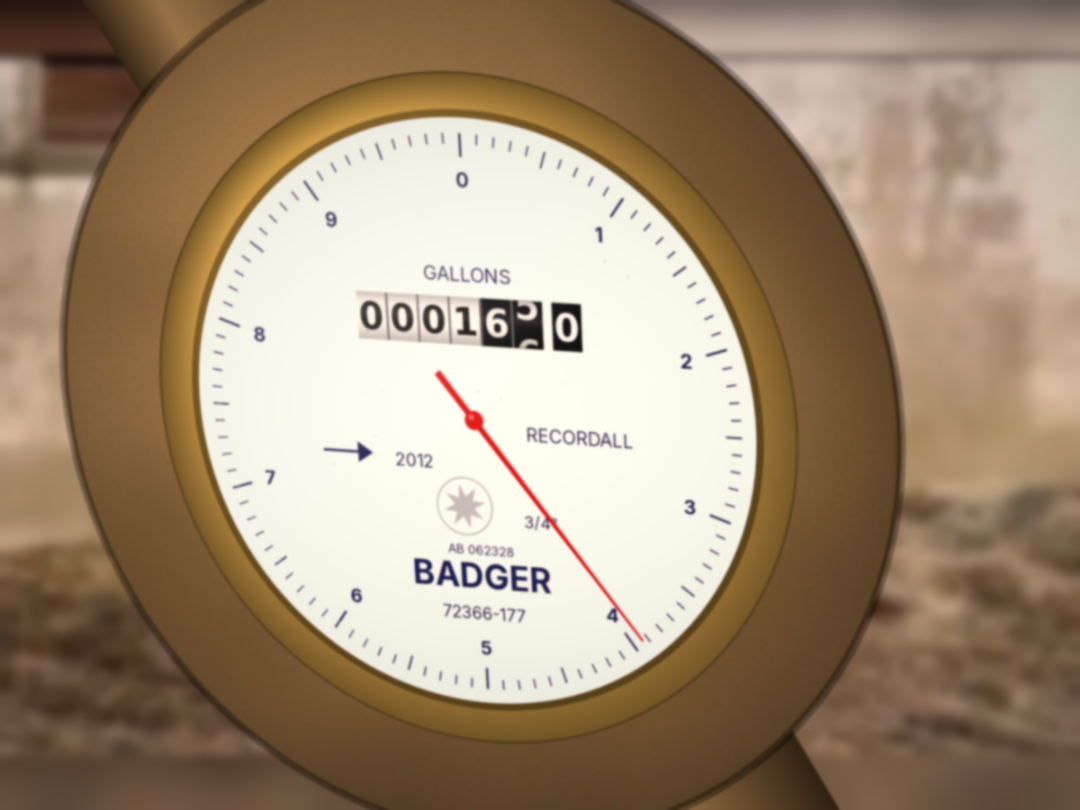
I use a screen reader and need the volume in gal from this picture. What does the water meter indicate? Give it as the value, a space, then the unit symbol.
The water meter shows 1653.9 gal
